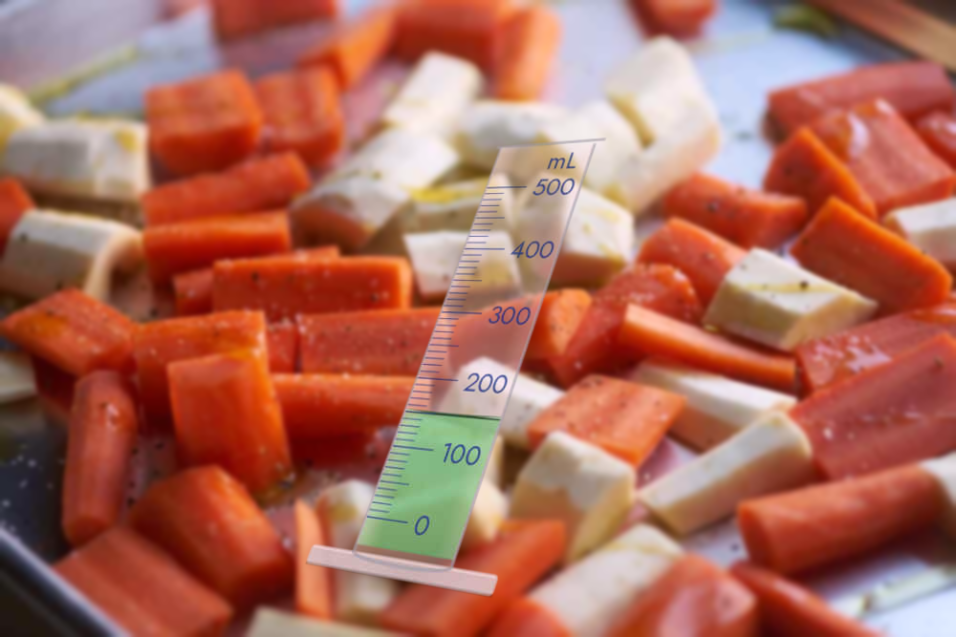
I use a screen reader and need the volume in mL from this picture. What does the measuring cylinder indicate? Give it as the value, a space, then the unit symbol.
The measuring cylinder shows 150 mL
